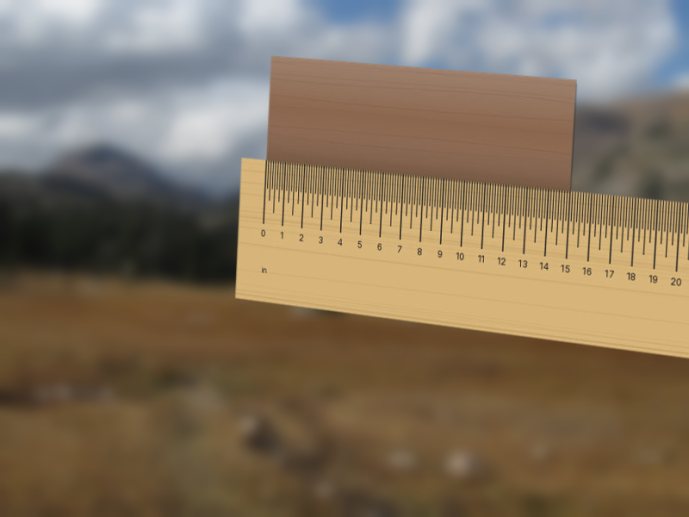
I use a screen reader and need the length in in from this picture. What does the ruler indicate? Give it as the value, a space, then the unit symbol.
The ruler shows 15 in
